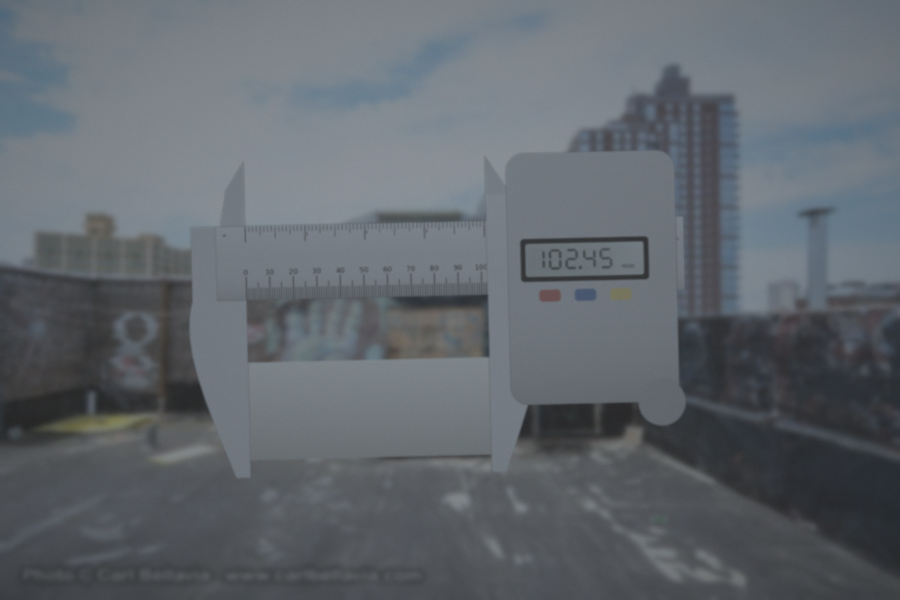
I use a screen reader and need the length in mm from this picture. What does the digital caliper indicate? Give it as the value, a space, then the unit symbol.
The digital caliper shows 102.45 mm
